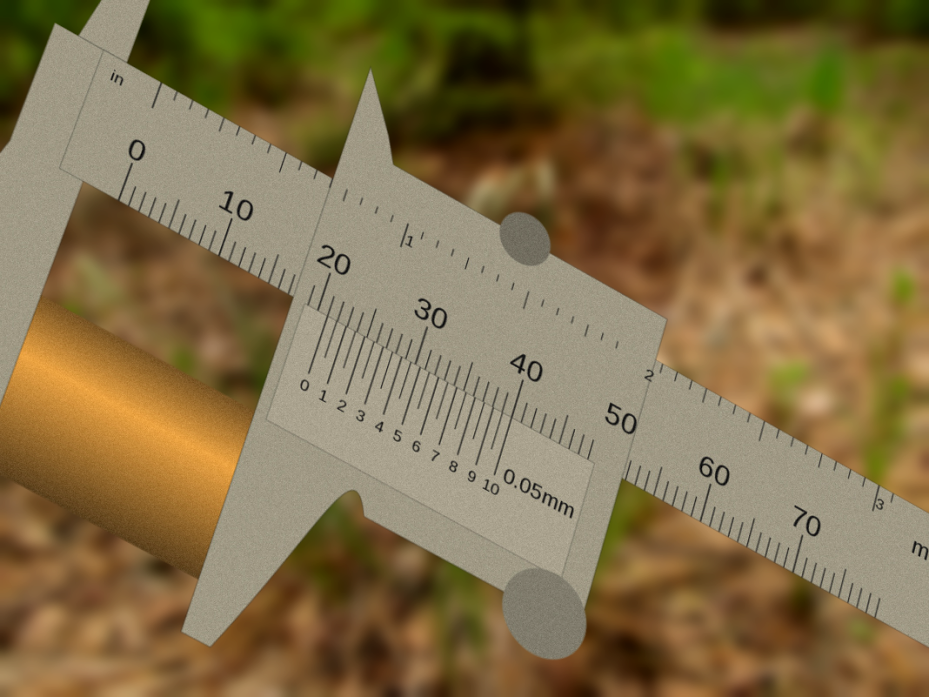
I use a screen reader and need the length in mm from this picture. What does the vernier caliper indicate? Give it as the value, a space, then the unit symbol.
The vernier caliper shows 21.0 mm
